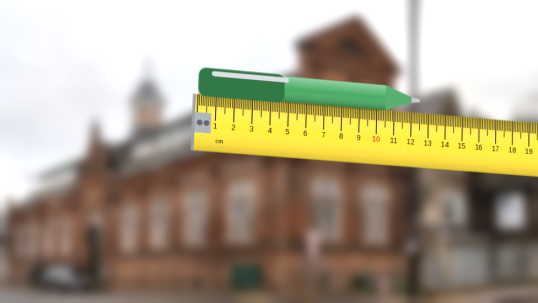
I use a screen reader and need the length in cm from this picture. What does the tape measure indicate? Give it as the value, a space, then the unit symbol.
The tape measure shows 12.5 cm
